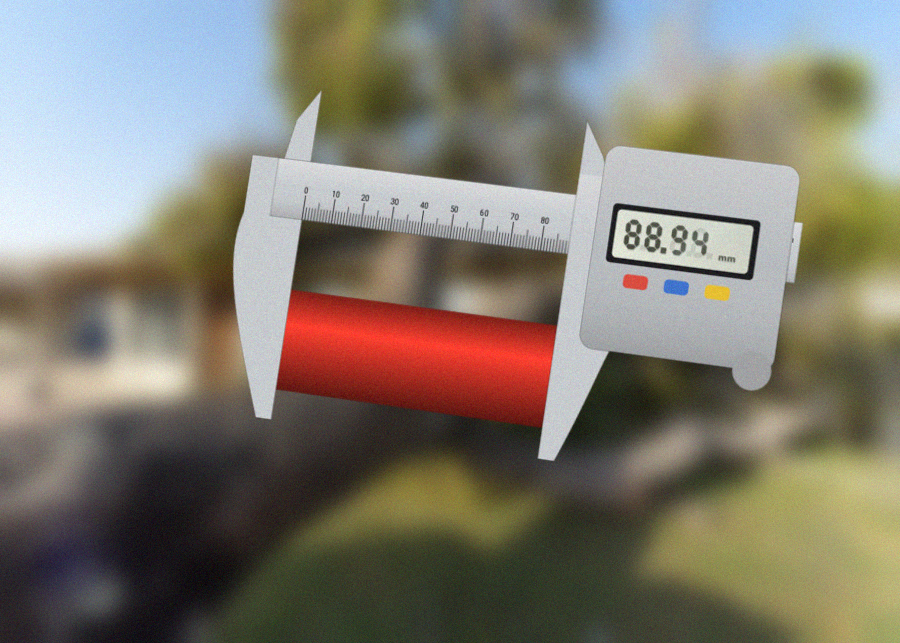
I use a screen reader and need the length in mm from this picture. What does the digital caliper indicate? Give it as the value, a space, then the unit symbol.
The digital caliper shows 88.94 mm
